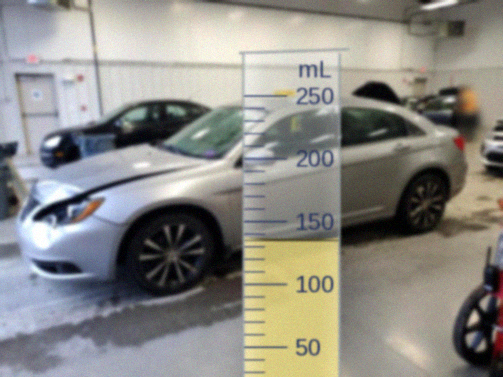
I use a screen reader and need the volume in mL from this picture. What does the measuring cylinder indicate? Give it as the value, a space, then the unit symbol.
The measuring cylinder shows 135 mL
